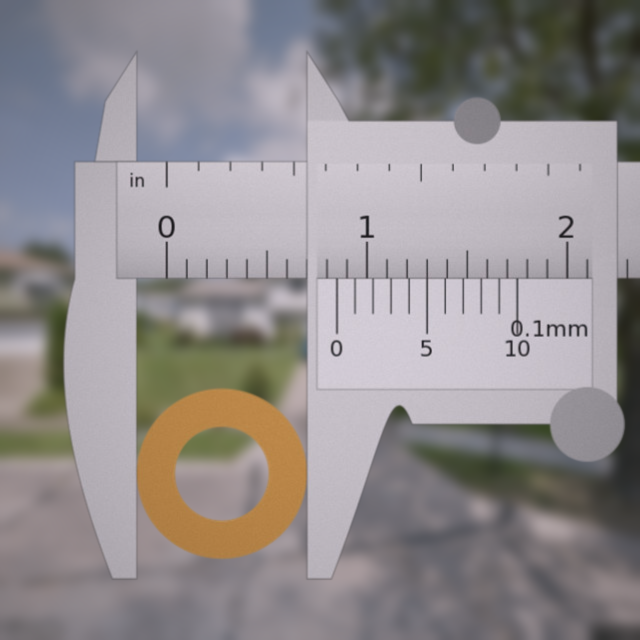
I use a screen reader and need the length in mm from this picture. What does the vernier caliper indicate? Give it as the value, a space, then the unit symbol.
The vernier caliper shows 8.5 mm
